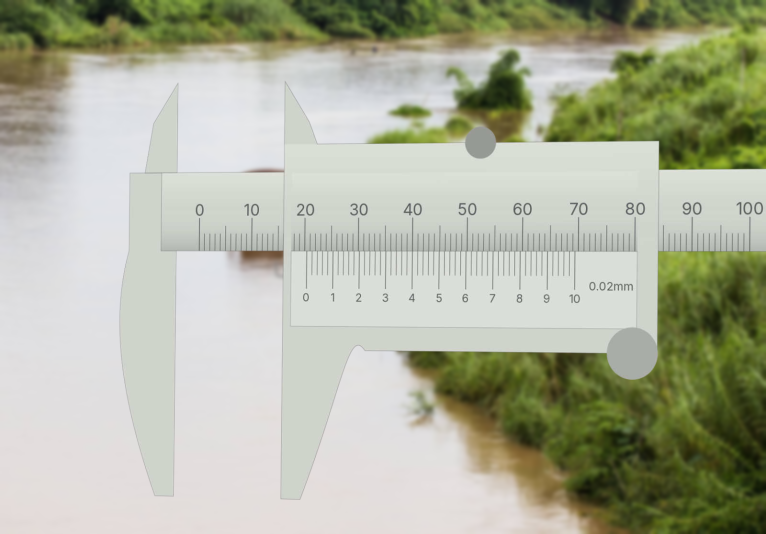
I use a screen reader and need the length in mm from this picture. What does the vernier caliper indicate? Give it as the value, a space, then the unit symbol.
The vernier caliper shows 20.4 mm
